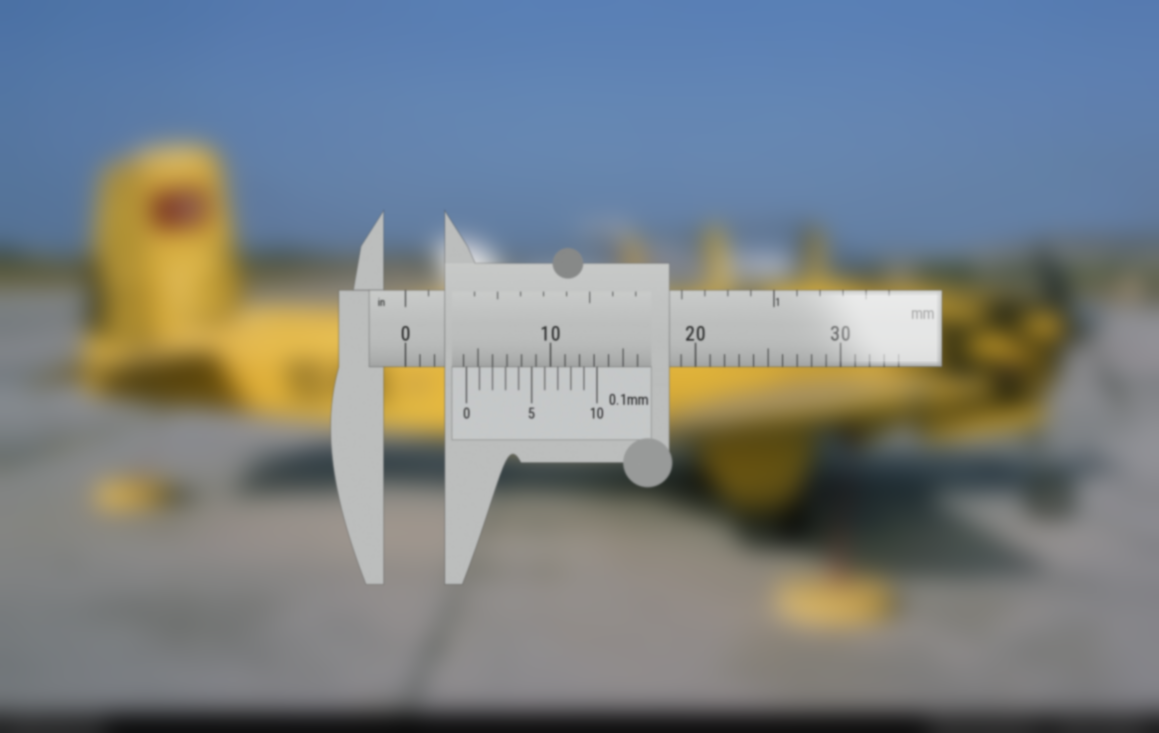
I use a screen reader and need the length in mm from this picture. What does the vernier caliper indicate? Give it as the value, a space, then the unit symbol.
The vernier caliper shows 4.2 mm
